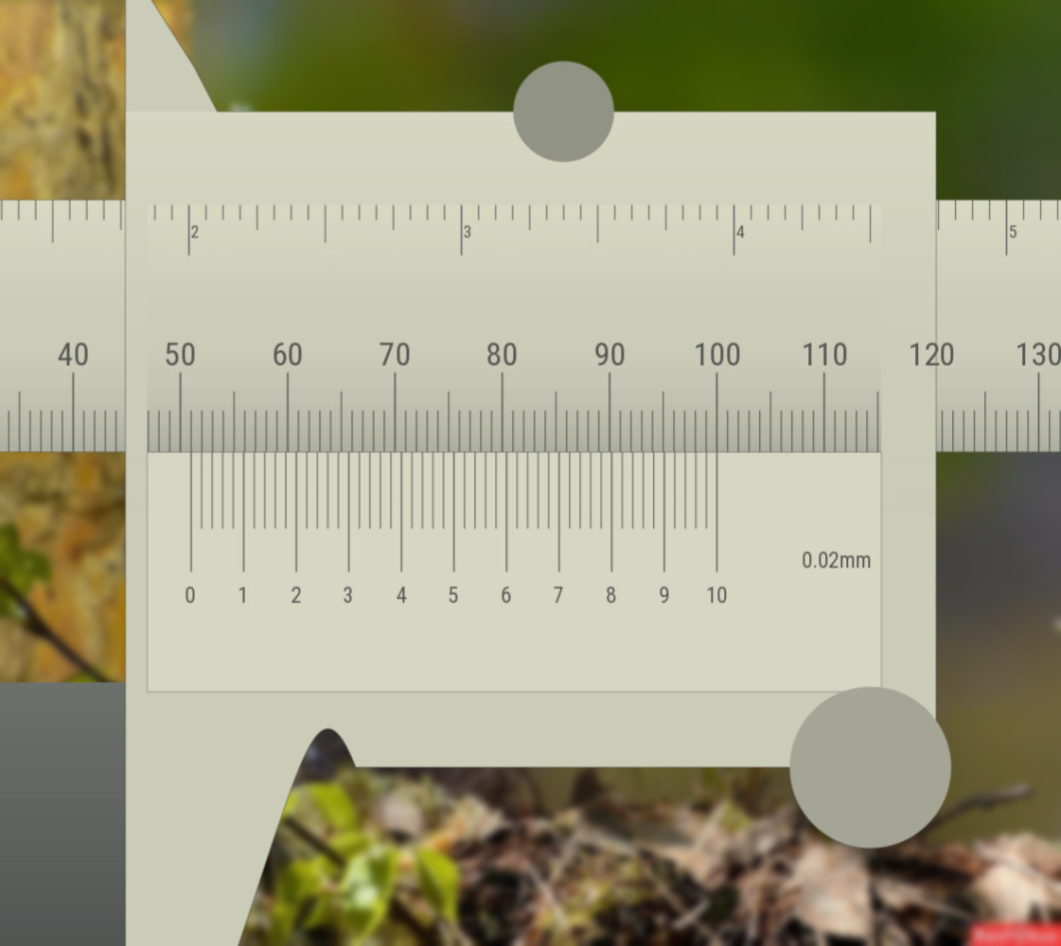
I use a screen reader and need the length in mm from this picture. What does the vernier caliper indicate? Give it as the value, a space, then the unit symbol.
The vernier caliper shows 51.0 mm
